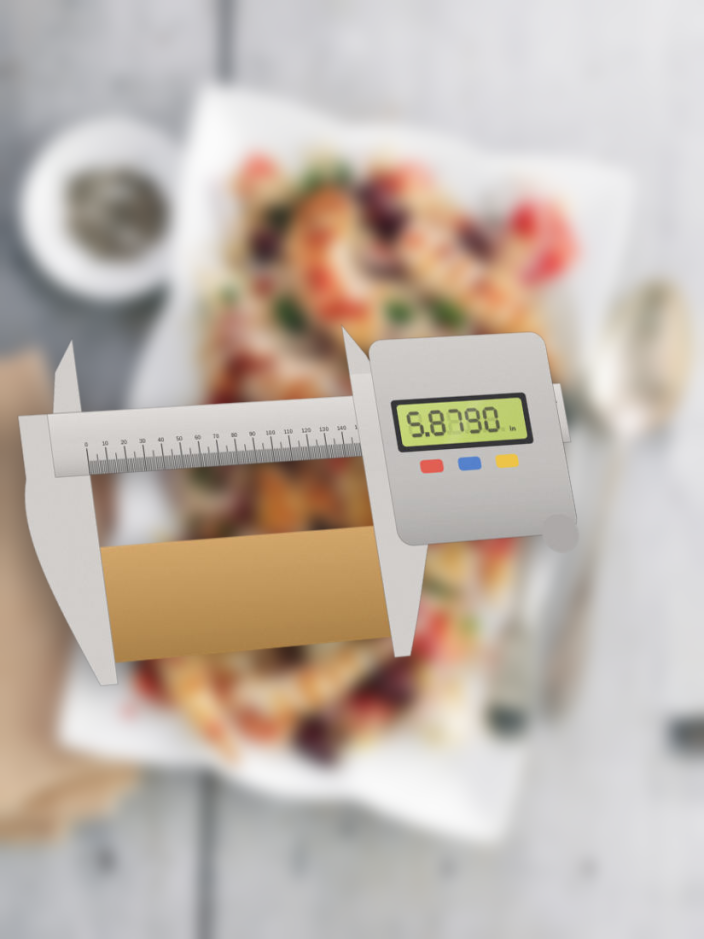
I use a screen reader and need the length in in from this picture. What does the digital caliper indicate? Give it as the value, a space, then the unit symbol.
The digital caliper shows 5.8790 in
